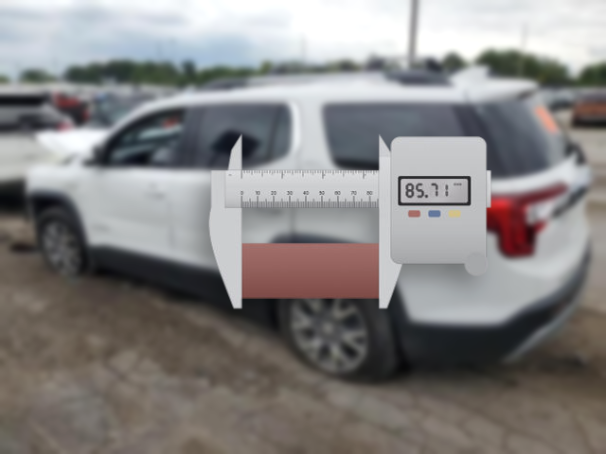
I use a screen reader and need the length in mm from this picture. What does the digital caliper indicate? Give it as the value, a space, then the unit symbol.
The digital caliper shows 85.71 mm
